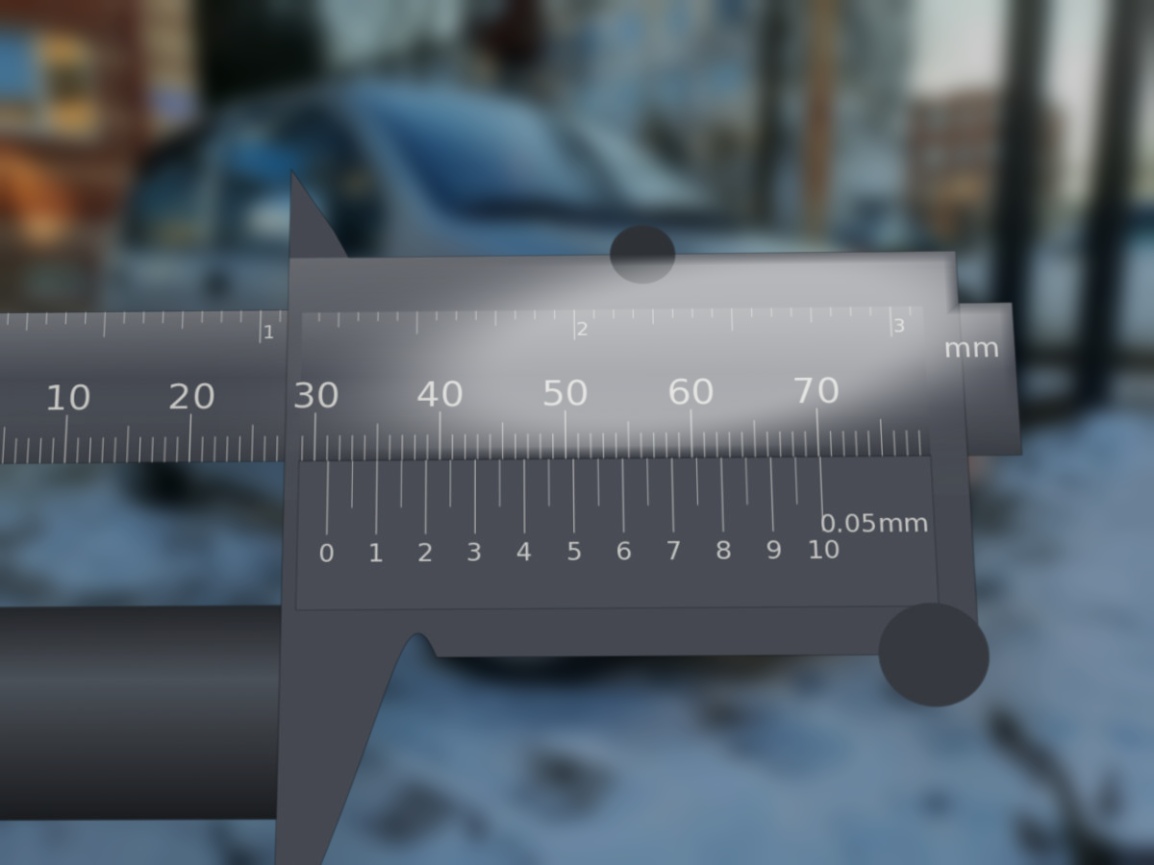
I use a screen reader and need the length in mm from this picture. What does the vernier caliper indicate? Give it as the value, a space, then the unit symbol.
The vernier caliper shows 31.1 mm
